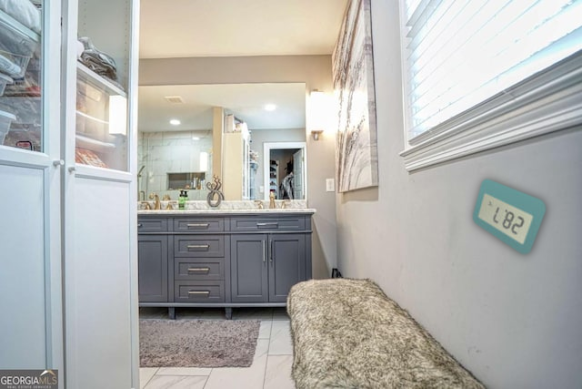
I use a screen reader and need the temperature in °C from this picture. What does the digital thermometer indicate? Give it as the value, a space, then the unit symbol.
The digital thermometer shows 28.7 °C
